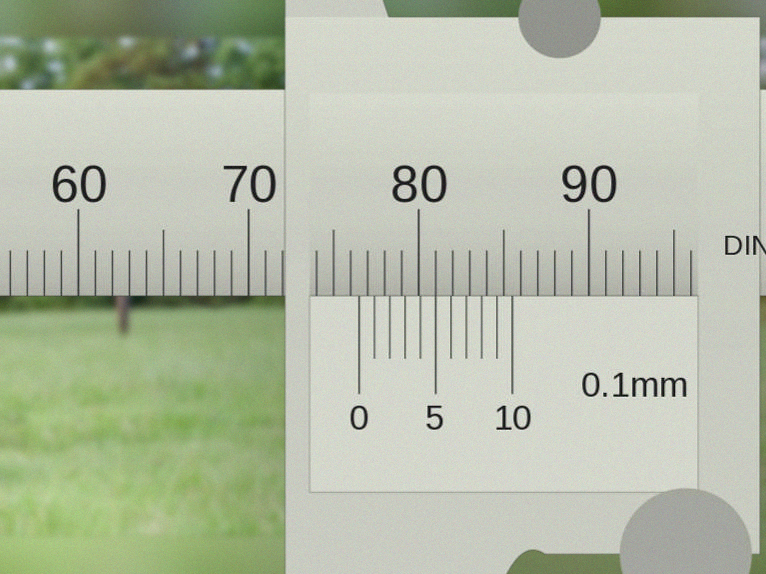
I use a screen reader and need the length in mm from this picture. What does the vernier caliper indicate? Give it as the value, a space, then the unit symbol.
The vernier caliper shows 76.5 mm
